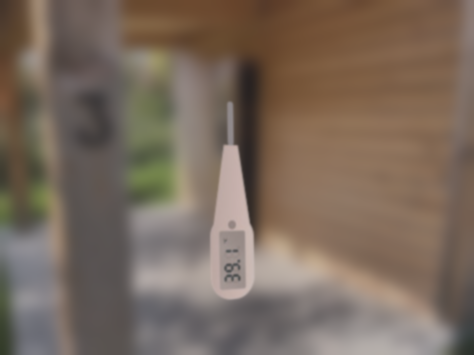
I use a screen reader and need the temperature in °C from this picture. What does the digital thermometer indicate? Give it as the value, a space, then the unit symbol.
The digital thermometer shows 39.1 °C
